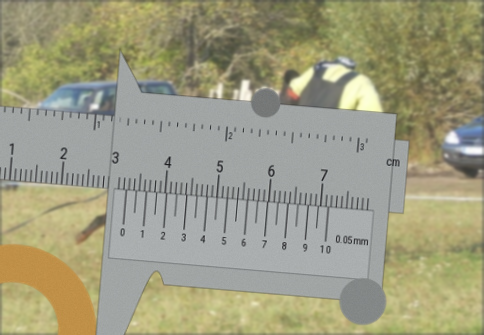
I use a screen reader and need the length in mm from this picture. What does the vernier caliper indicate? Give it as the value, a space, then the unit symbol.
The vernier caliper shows 32.5 mm
